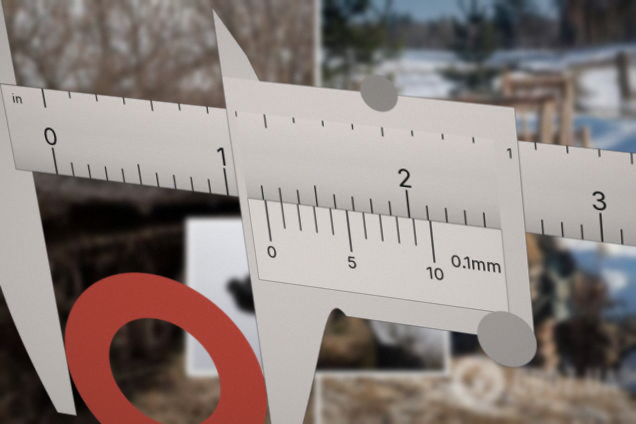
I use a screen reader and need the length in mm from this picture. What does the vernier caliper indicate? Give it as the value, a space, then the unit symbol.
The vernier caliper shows 12.1 mm
